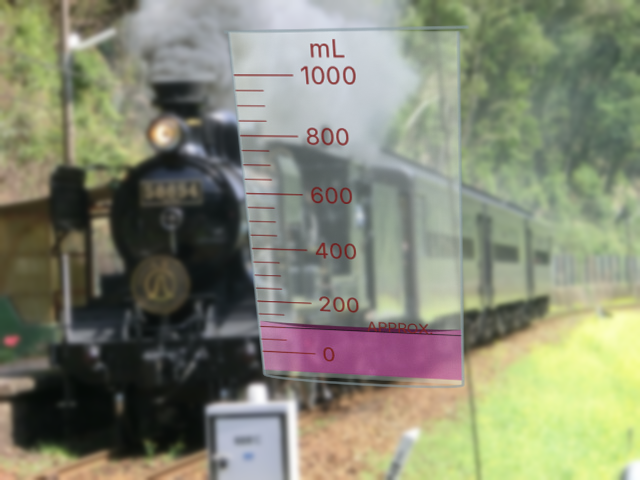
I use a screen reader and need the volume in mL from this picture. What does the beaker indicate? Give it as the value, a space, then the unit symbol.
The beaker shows 100 mL
